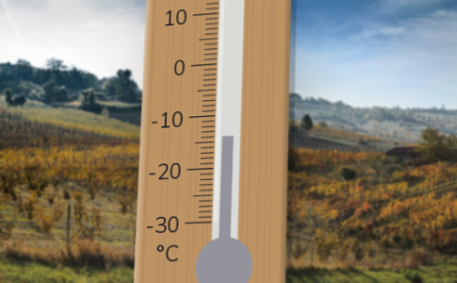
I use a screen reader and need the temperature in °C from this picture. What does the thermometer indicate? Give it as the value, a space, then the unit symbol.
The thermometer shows -14 °C
